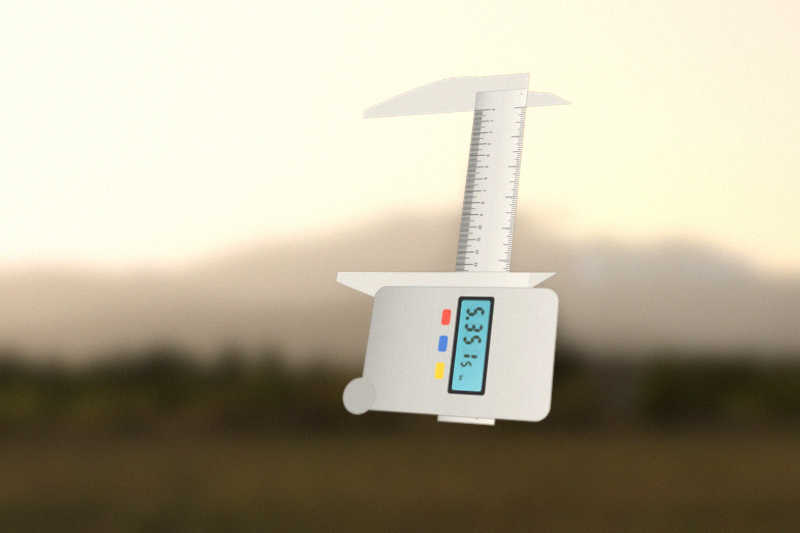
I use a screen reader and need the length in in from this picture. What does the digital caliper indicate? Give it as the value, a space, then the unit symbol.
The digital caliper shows 5.3515 in
